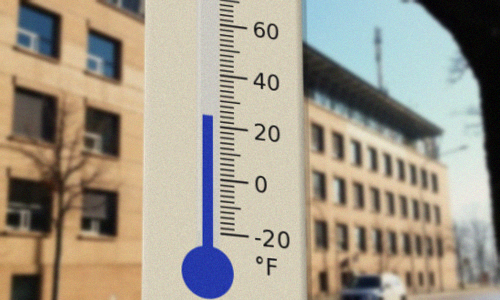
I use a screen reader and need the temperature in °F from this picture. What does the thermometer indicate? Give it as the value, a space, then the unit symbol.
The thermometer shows 24 °F
